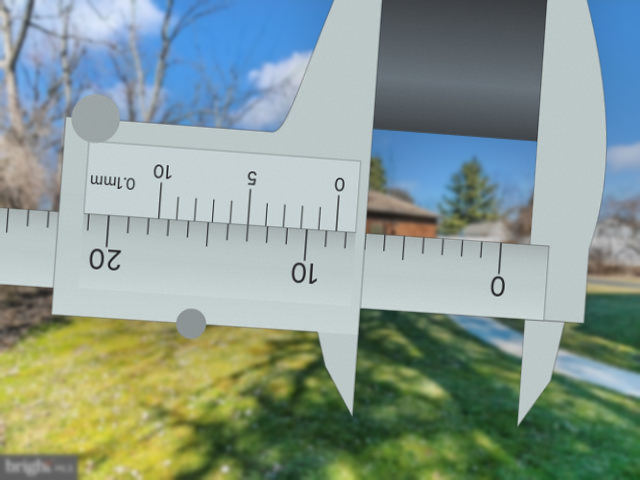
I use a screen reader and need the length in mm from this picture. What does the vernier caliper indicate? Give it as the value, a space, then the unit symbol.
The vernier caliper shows 8.5 mm
